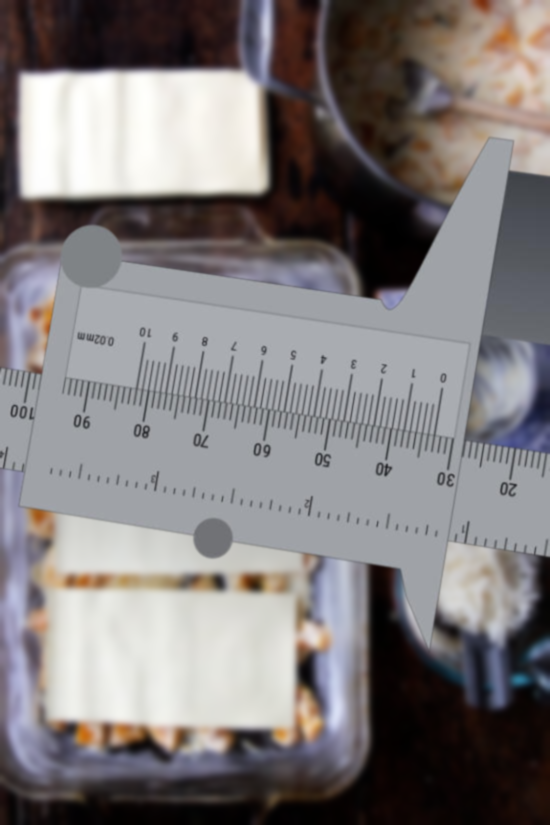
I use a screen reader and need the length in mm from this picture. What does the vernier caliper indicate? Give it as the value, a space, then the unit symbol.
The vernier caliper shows 33.0 mm
